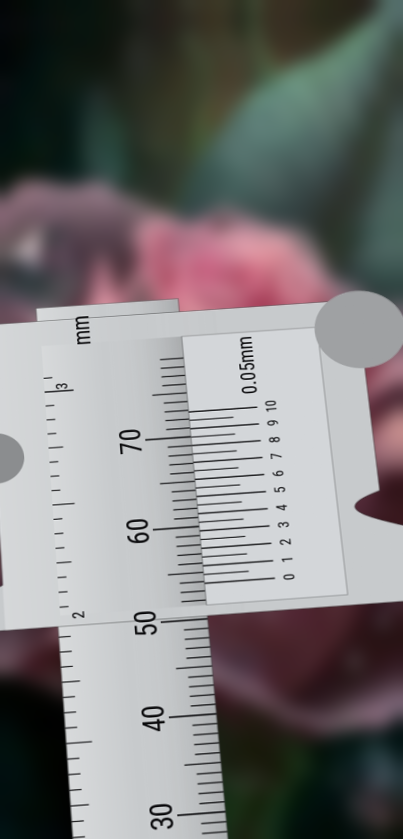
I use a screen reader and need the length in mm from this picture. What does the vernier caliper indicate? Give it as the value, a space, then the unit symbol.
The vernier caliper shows 53.8 mm
